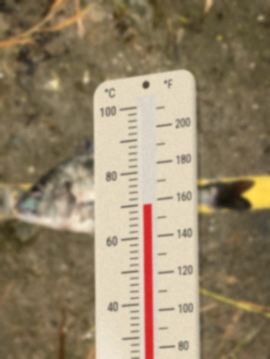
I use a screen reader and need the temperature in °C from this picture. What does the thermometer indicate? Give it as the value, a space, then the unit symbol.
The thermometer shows 70 °C
